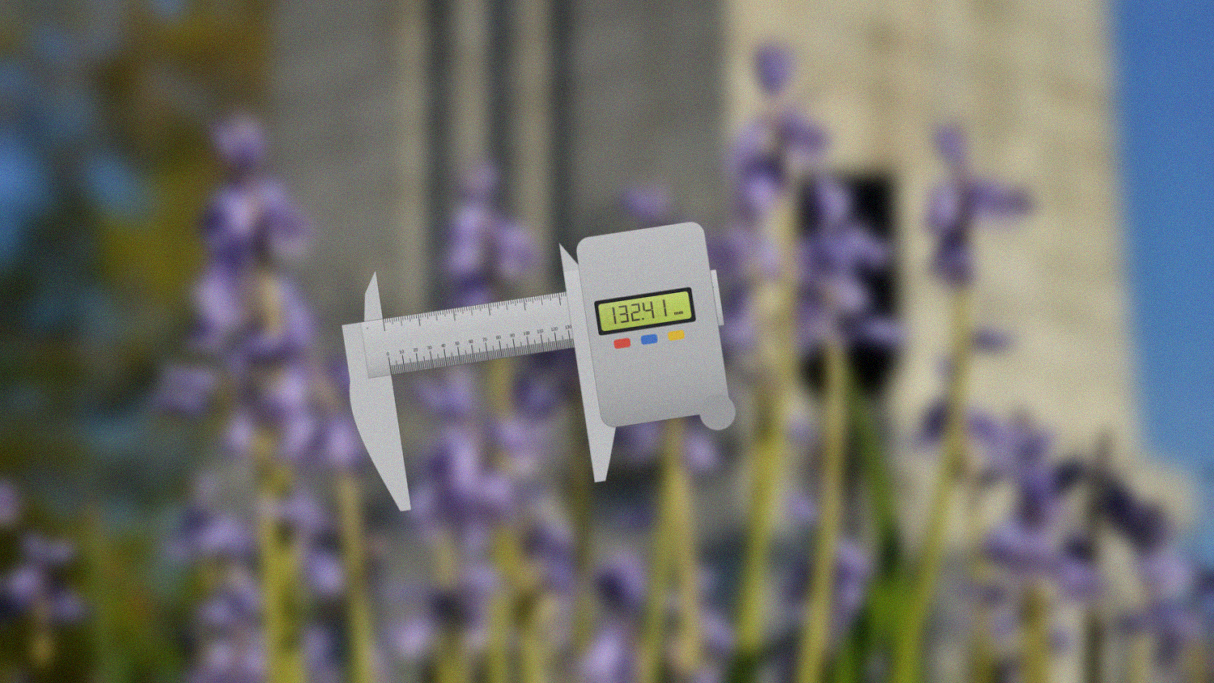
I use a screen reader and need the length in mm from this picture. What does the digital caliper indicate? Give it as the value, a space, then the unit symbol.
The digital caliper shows 132.41 mm
